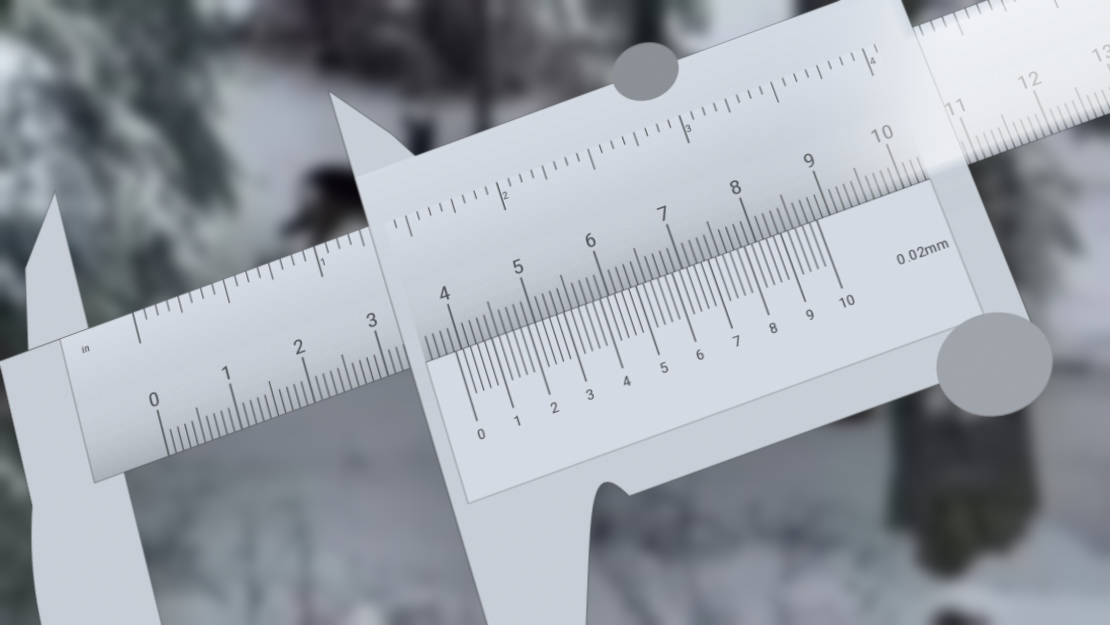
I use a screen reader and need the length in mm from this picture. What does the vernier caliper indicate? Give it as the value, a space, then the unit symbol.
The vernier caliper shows 39.2 mm
